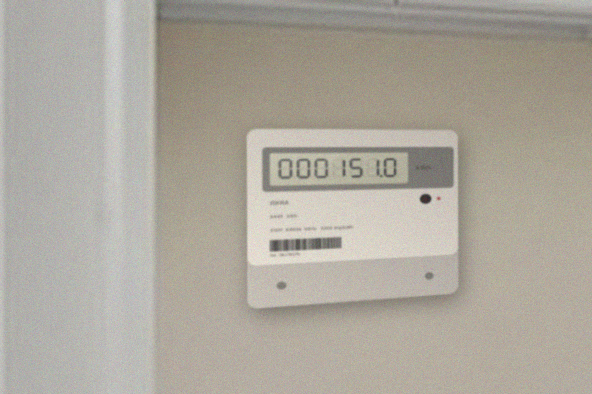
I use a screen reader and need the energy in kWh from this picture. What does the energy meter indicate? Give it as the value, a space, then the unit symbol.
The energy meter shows 151.0 kWh
